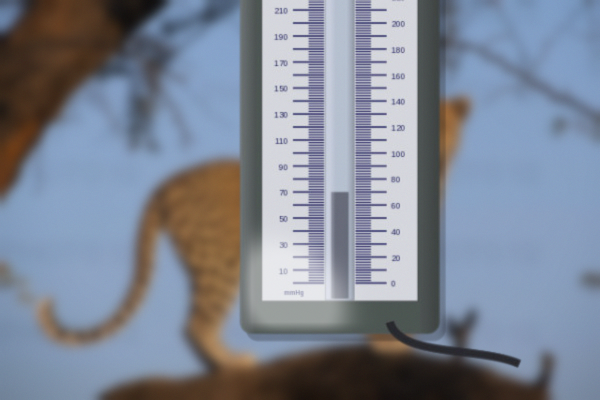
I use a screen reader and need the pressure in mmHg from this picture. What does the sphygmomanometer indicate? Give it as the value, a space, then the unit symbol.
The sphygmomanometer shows 70 mmHg
